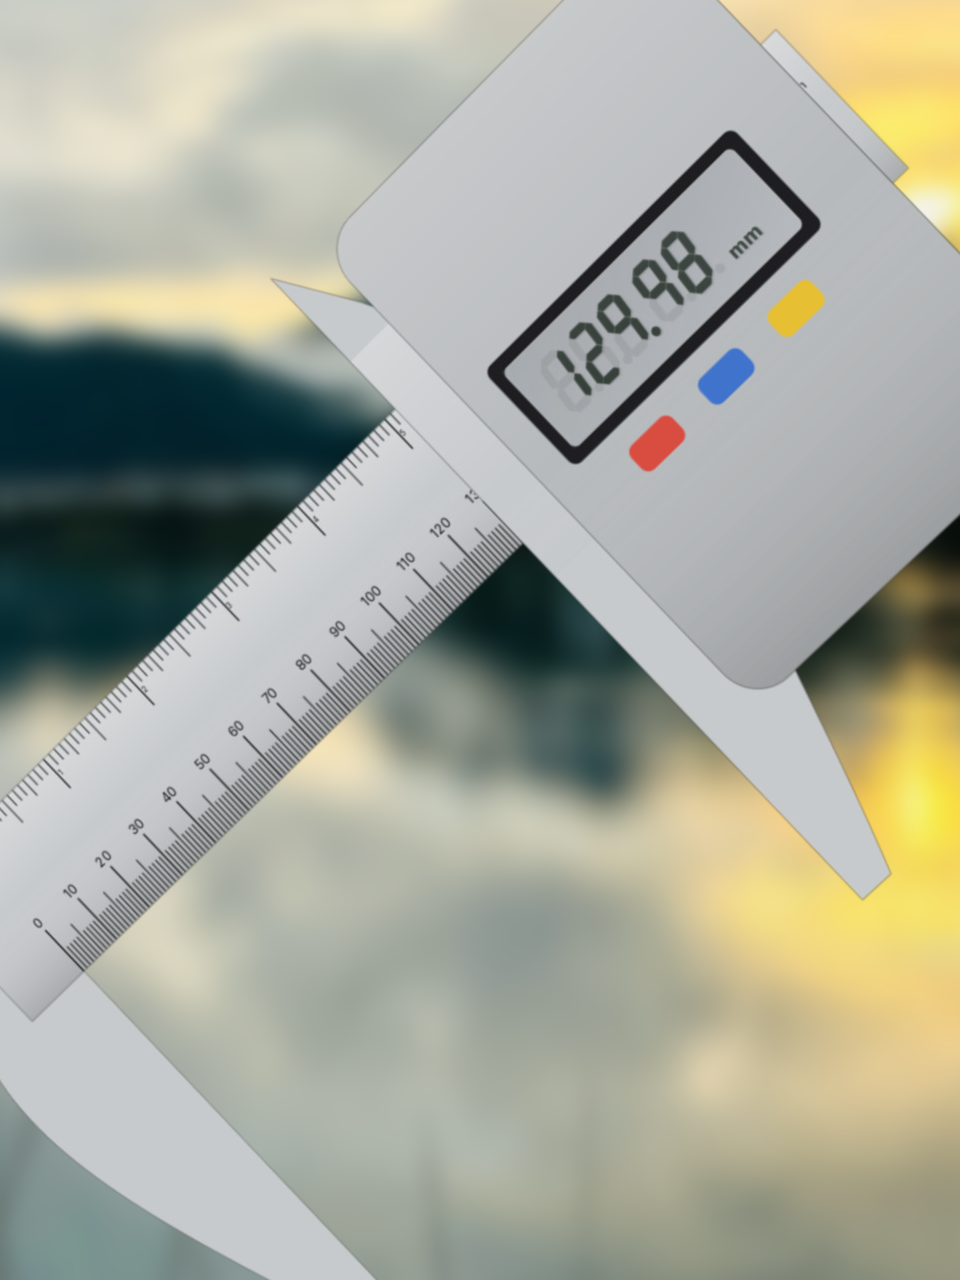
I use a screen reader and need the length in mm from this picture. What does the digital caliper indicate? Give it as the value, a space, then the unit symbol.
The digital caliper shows 129.98 mm
